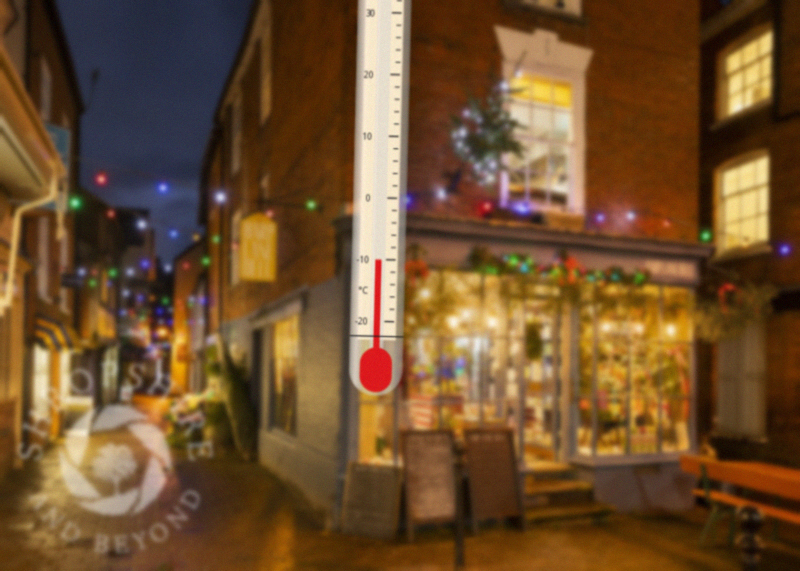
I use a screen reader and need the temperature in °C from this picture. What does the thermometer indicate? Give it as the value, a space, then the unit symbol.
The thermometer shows -10 °C
